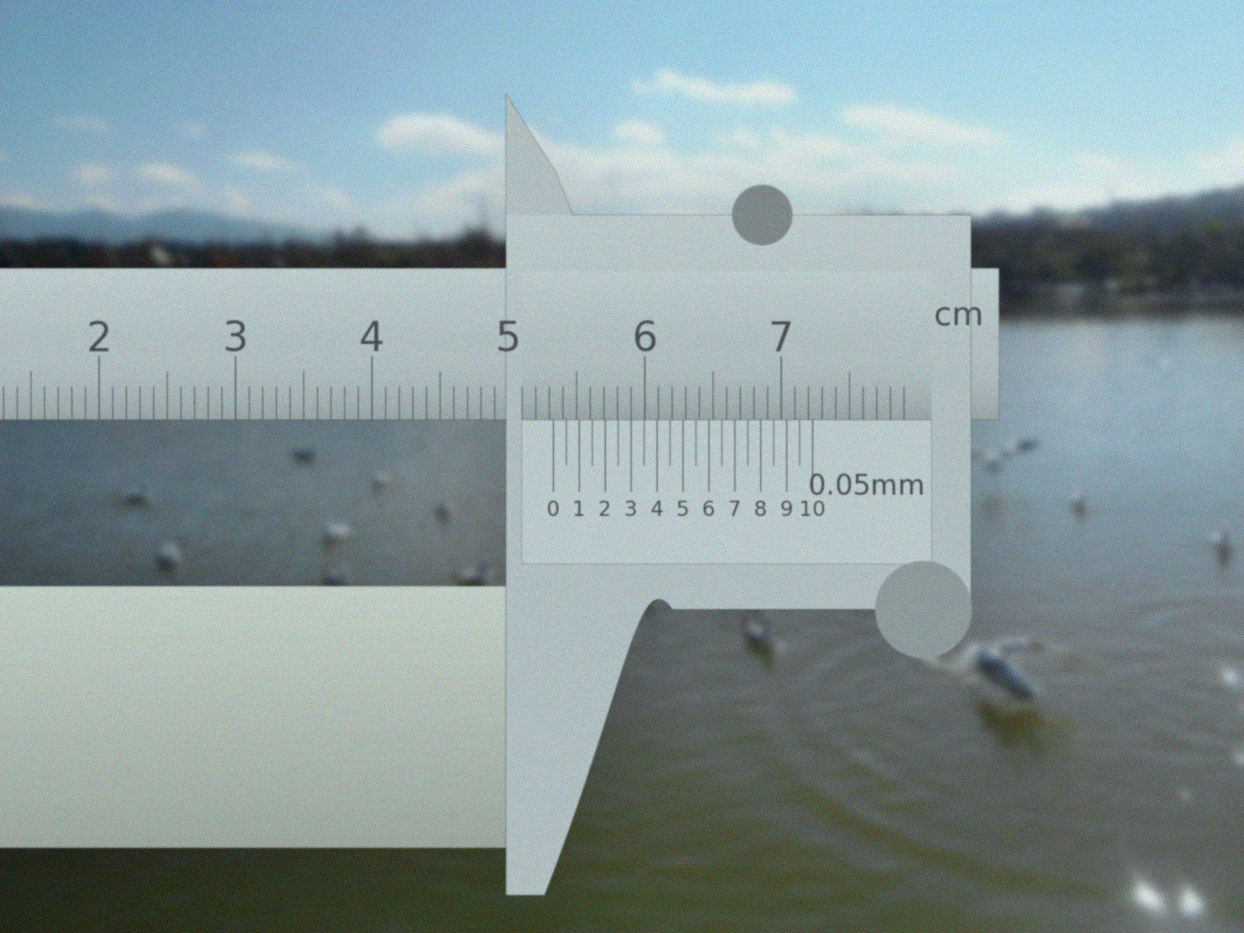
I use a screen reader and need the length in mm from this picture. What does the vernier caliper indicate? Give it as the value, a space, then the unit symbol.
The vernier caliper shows 53.3 mm
